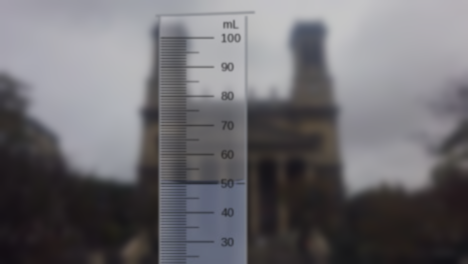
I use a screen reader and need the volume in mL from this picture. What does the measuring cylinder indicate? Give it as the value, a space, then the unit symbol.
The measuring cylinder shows 50 mL
